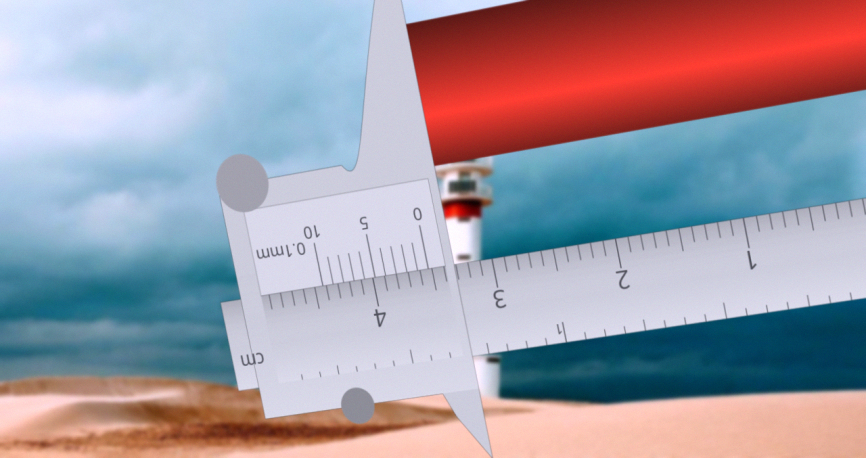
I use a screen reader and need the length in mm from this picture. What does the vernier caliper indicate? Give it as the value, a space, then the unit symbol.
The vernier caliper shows 35.3 mm
